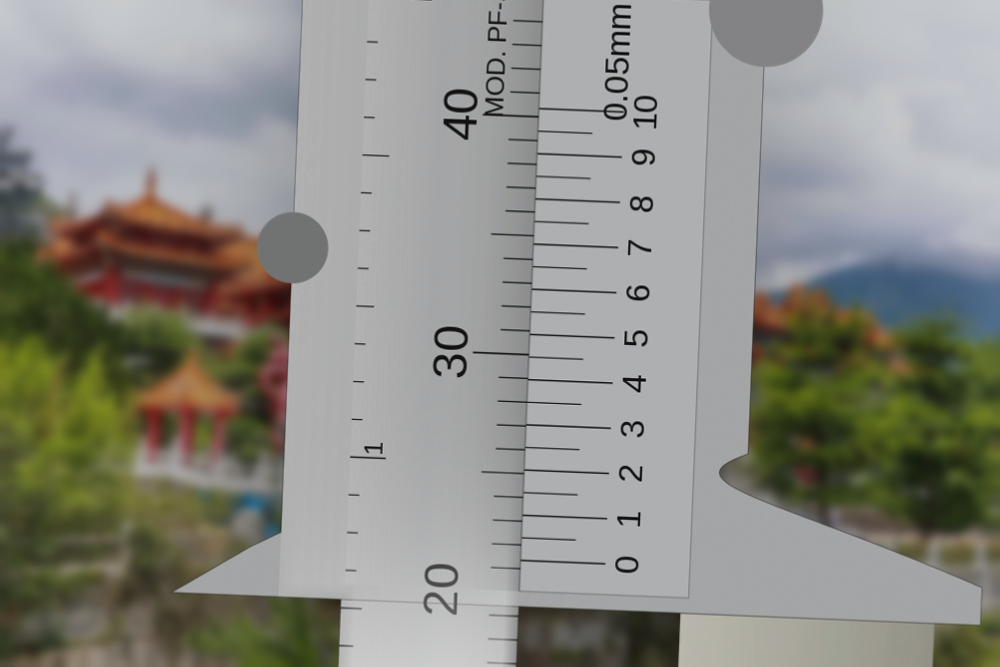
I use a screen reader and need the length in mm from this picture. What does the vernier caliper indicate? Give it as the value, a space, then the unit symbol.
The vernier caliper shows 21.35 mm
